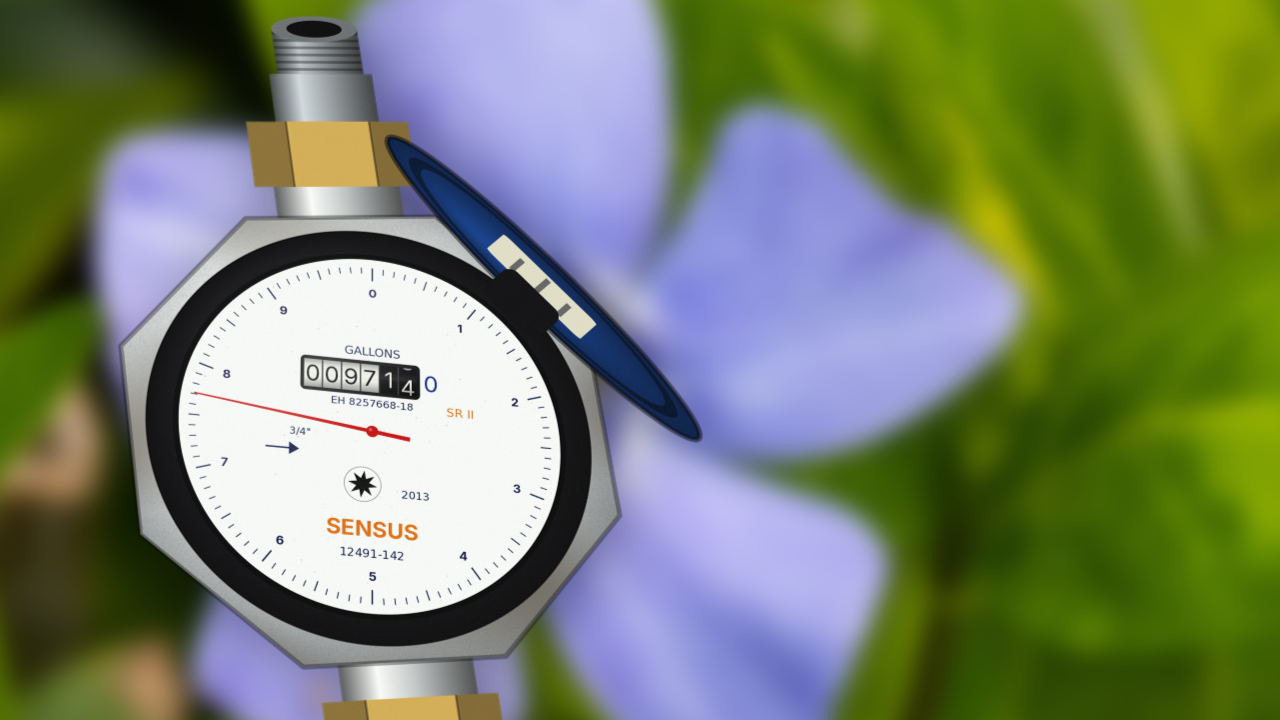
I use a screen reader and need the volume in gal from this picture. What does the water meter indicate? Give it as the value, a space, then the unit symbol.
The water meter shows 97137.7 gal
